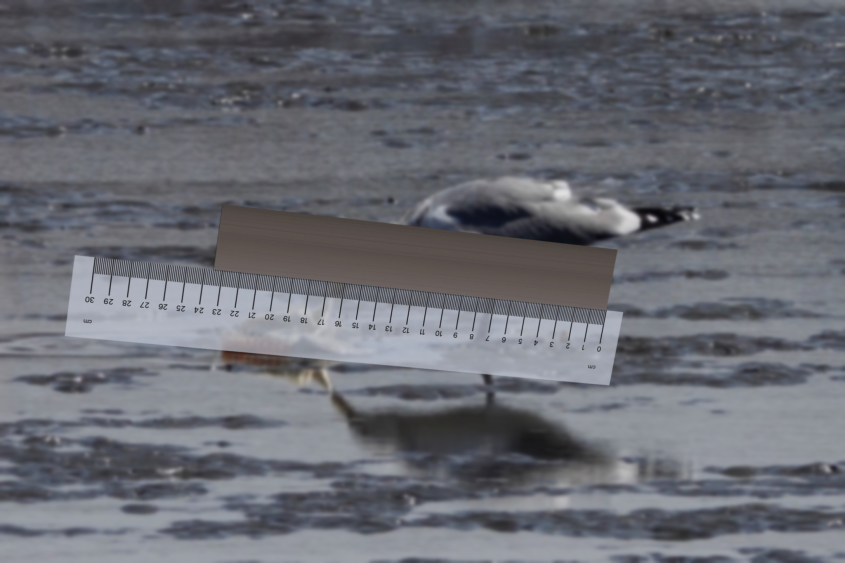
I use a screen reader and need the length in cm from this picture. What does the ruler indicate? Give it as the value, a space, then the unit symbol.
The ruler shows 23.5 cm
